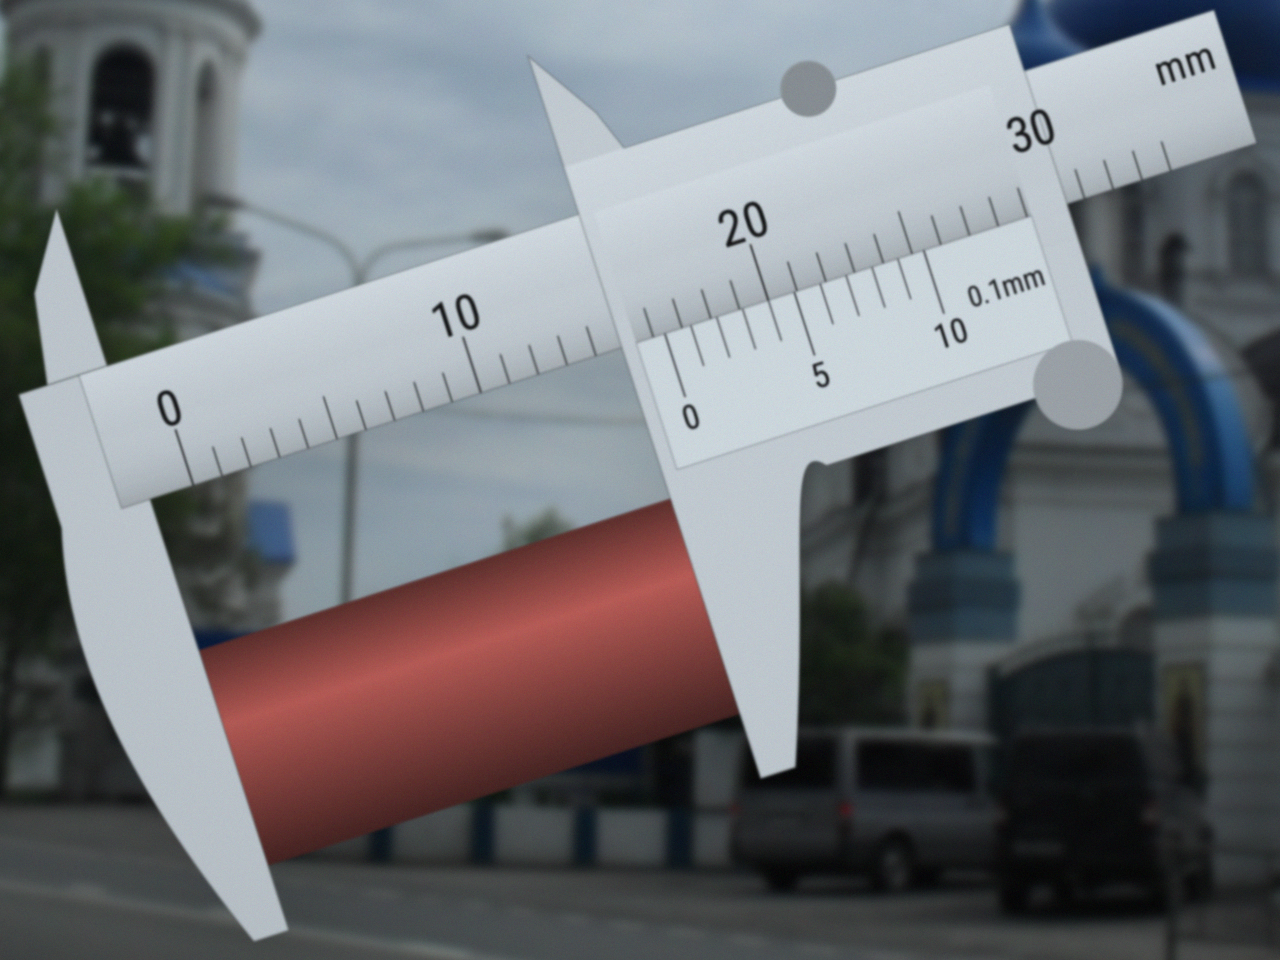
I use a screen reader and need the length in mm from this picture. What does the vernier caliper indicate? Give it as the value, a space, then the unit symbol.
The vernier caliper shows 16.4 mm
